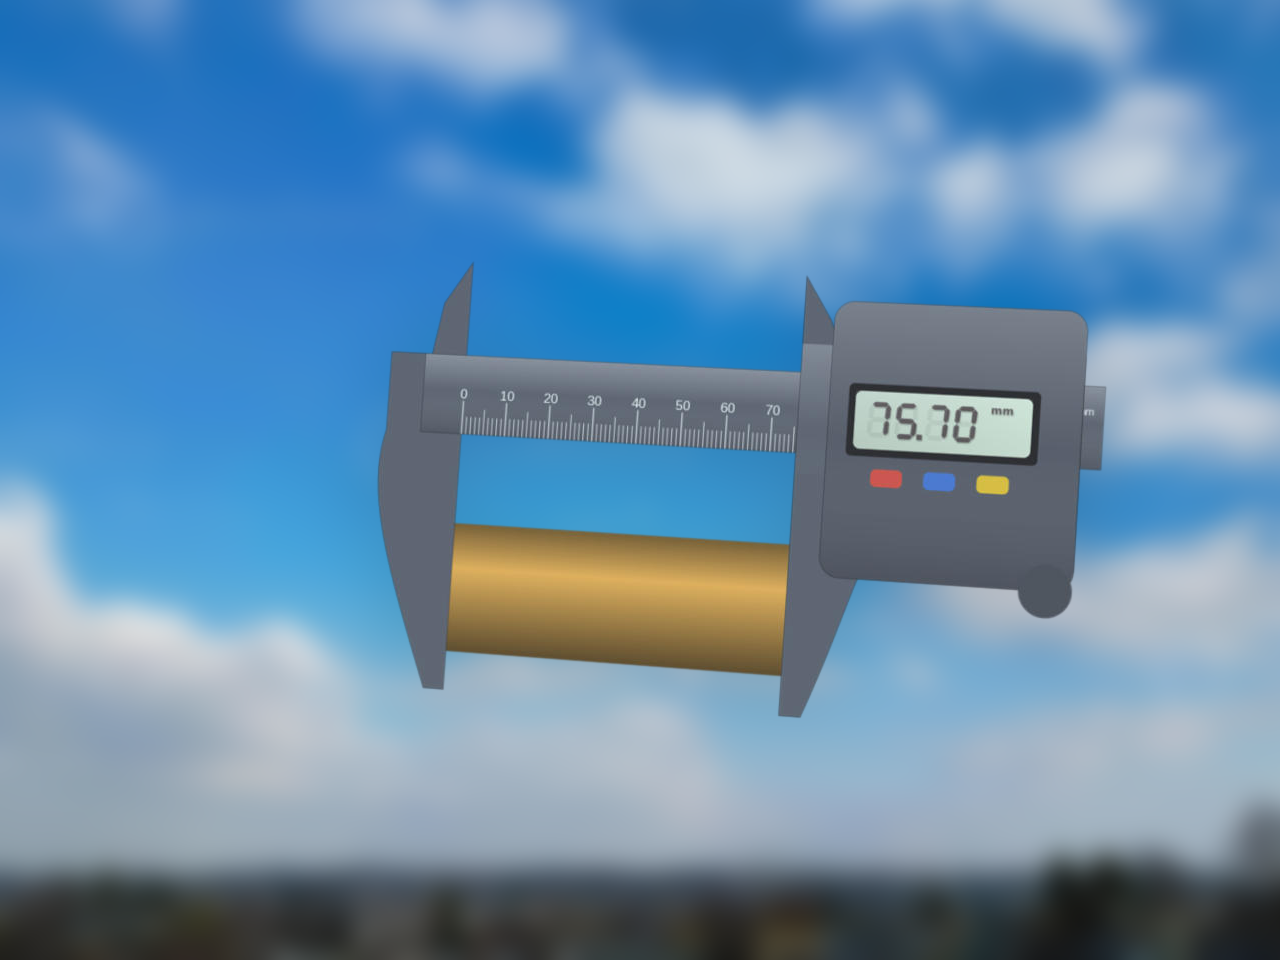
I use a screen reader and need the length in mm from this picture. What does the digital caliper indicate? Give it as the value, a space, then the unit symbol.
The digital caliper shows 75.70 mm
